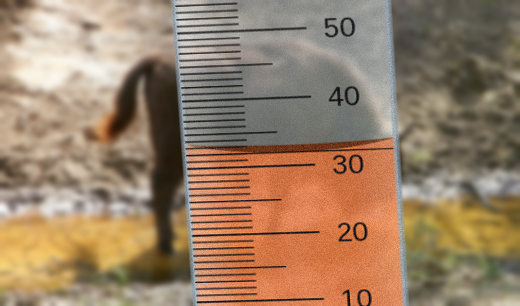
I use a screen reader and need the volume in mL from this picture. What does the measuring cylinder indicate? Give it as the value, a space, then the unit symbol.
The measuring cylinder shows 32 mL
